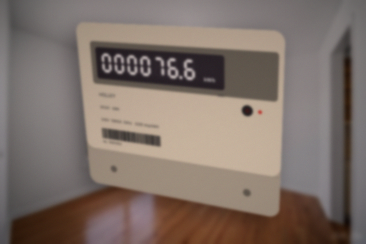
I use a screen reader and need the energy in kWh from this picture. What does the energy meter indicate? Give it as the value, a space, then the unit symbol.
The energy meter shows 76.6 kWh
